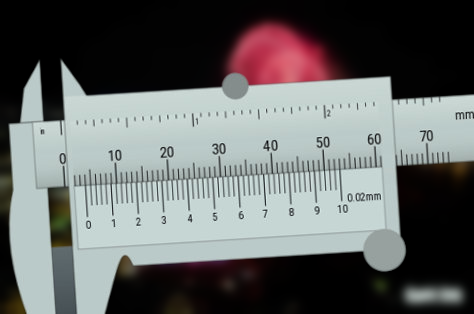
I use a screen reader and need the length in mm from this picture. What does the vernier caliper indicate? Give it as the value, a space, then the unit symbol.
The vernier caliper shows 4.0 mm
